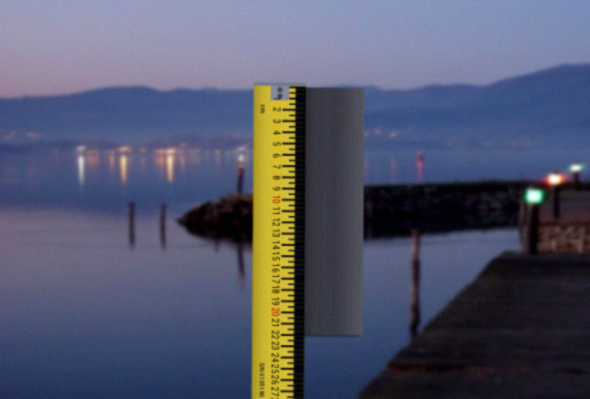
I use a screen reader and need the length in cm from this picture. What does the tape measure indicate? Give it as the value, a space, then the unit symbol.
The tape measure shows 22 cm
